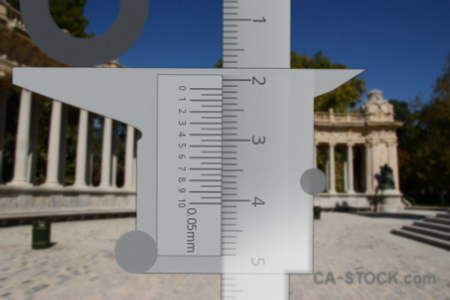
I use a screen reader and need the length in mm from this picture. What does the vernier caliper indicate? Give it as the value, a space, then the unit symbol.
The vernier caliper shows 21.5 mm
